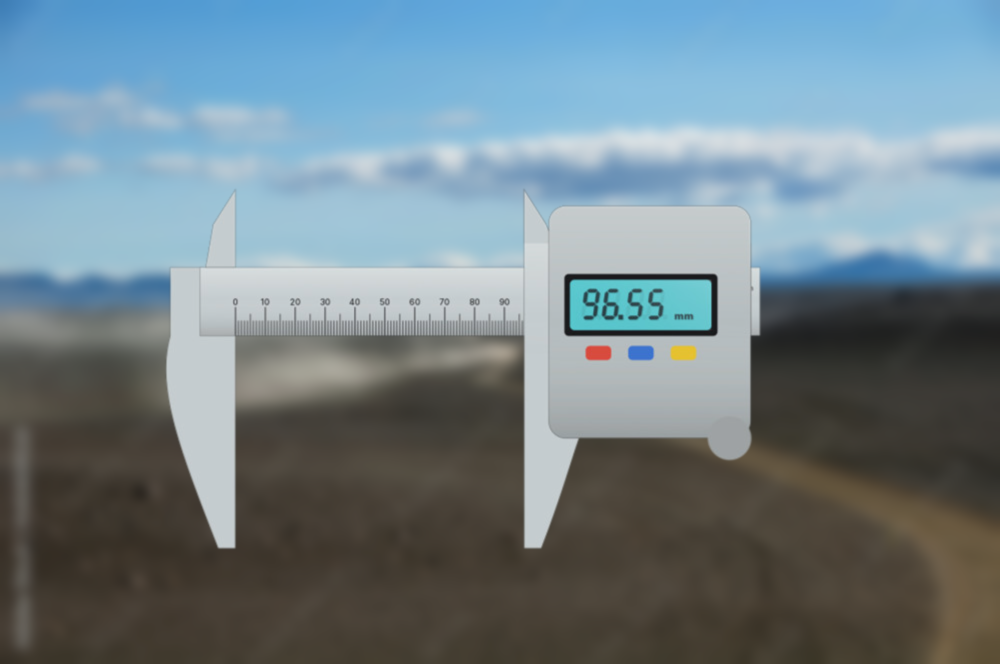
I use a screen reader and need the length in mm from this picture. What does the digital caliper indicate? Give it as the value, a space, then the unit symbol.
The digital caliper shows 96.55 mm
